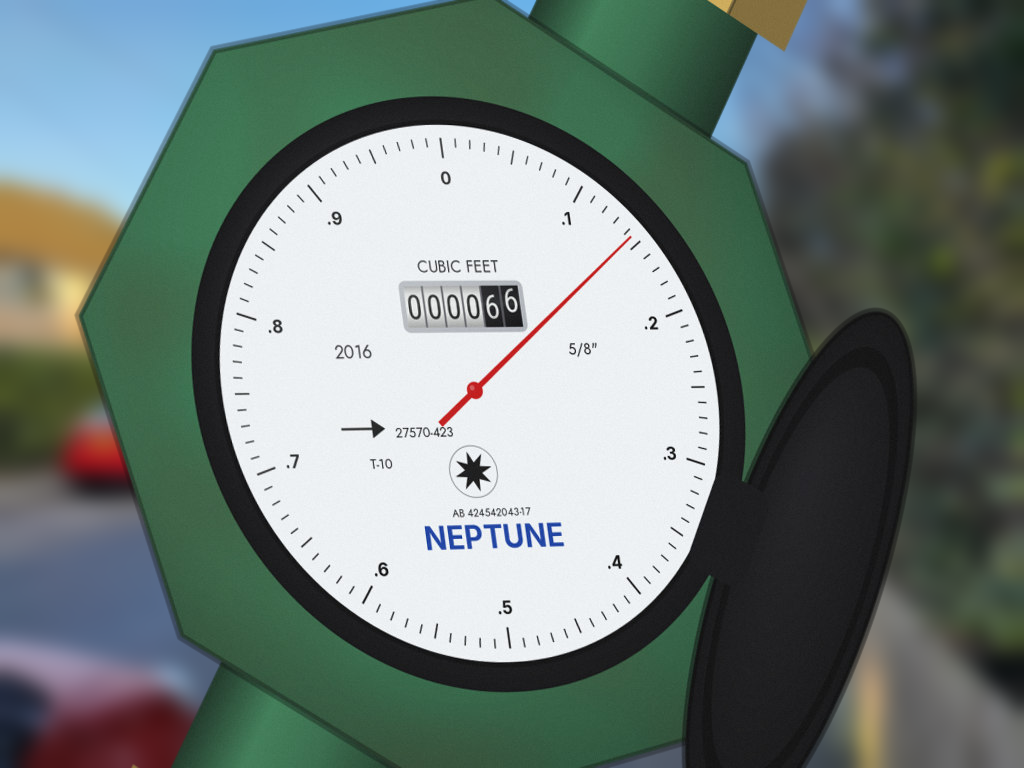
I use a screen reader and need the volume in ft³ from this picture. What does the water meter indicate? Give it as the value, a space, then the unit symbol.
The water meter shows 66.14 ft³
